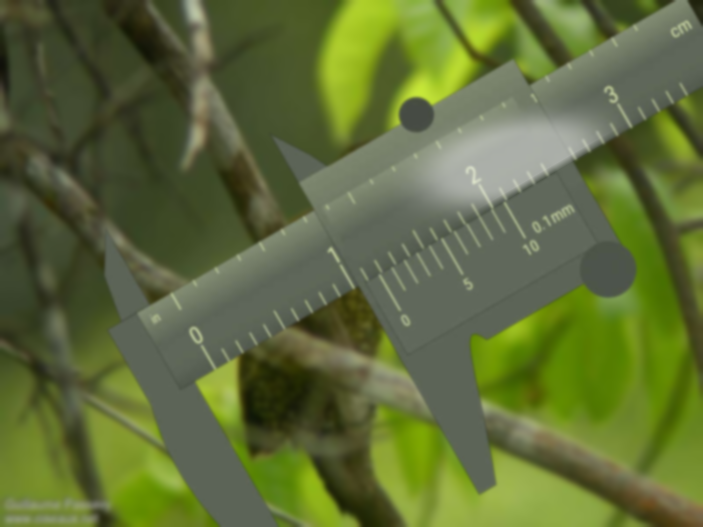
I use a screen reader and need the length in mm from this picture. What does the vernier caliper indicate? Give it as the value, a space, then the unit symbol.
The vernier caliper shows 11.8 mm
